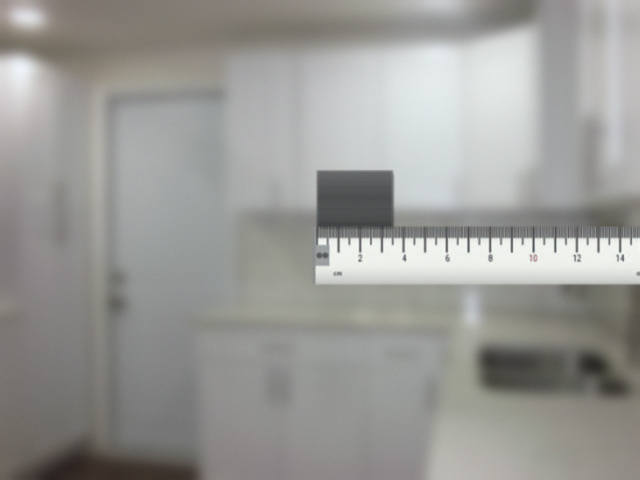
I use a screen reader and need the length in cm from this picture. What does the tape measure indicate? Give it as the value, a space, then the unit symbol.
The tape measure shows 3.5 cm
